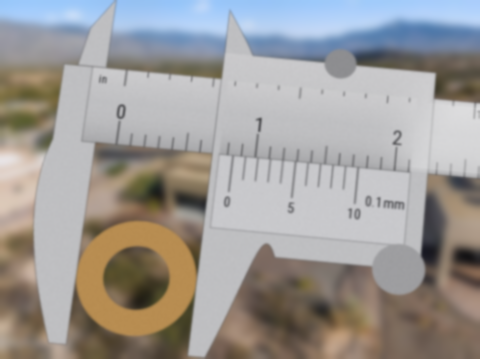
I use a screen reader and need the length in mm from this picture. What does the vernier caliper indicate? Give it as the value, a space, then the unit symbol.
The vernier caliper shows 8.4 mm
